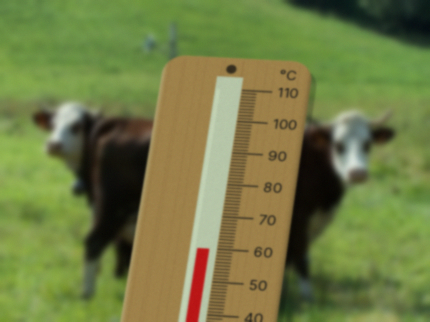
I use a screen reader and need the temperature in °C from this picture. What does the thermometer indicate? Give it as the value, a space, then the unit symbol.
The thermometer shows 60 °C
